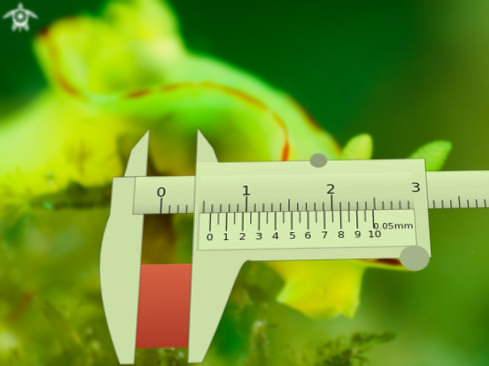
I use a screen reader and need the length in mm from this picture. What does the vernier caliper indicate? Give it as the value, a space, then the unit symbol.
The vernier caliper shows 5.8 mm
